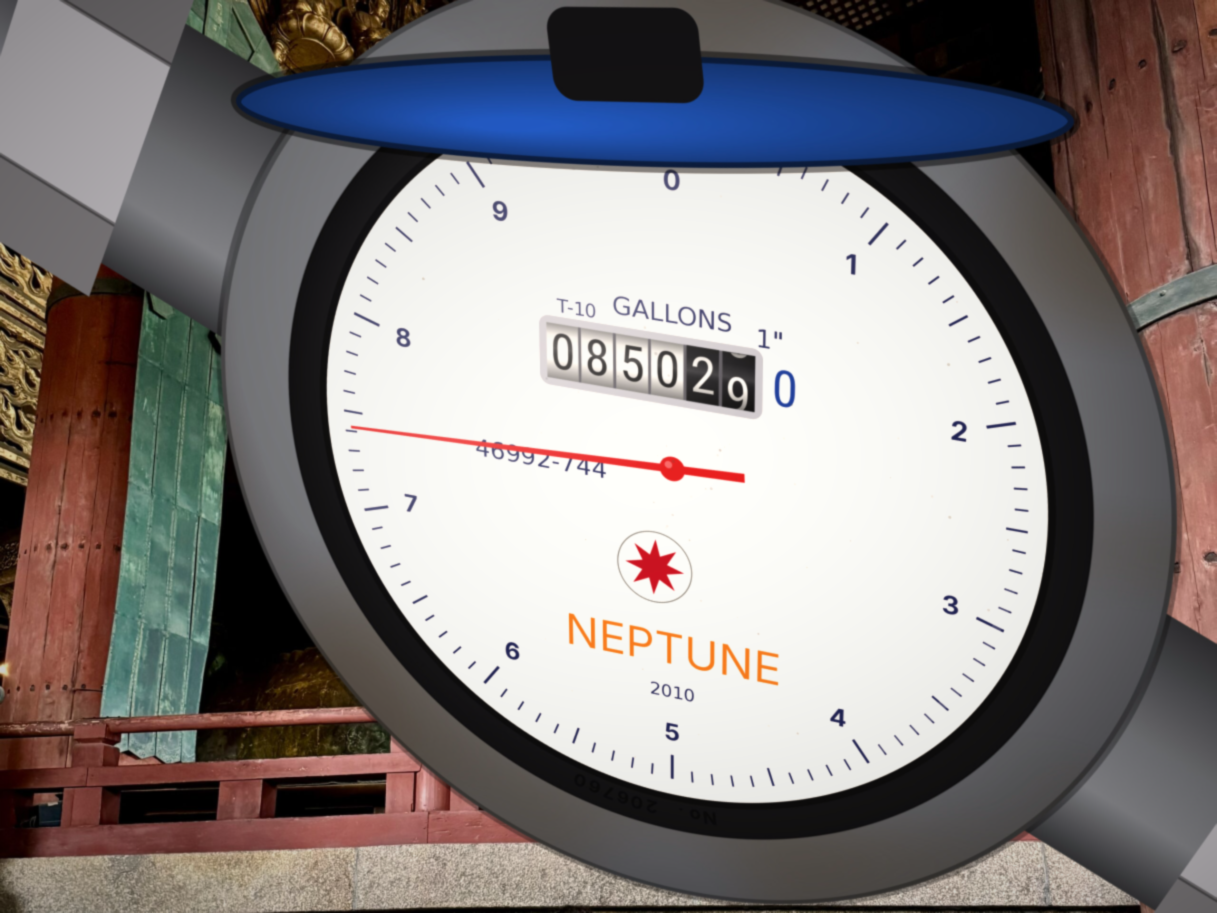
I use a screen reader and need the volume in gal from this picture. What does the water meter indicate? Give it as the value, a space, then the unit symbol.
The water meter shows 850287.4 gal
